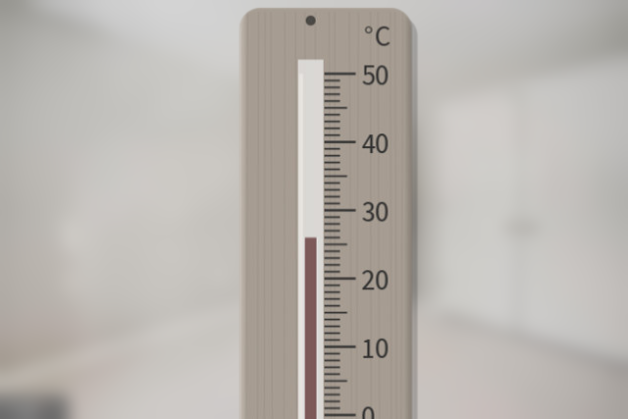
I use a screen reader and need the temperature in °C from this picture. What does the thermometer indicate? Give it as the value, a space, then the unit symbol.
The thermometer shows 26 °C
